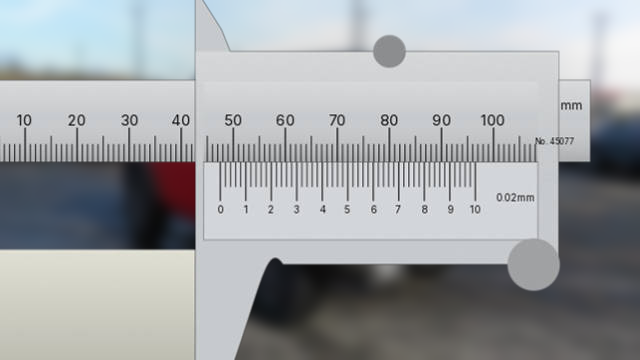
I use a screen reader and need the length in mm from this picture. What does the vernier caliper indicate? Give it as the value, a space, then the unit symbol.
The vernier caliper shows 47.5 mm
